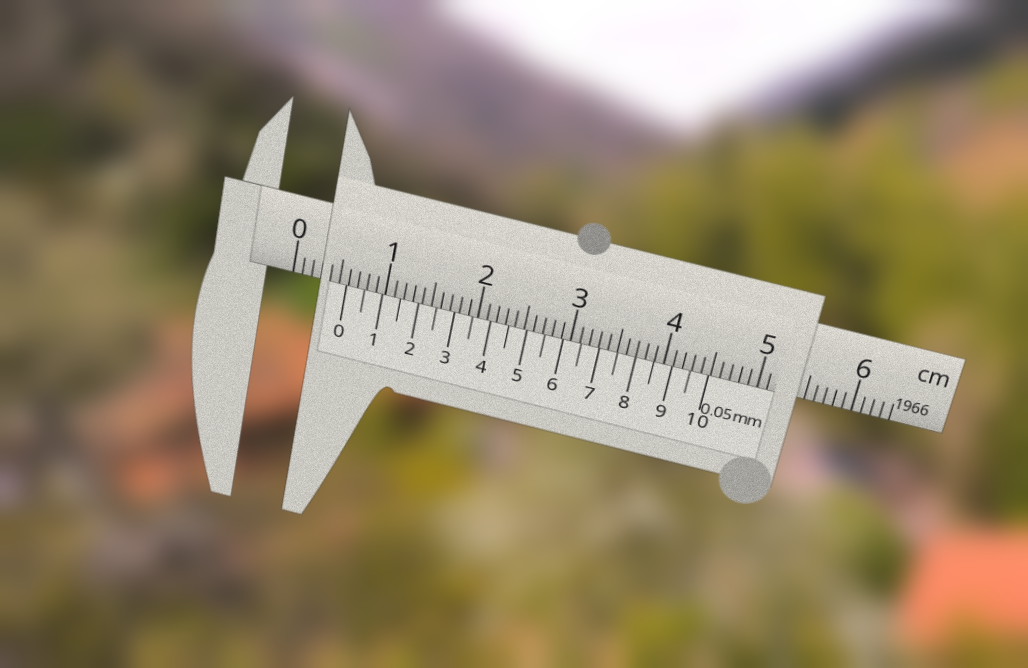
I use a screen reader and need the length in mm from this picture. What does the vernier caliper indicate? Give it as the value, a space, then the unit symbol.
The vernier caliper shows 5.8 mm
